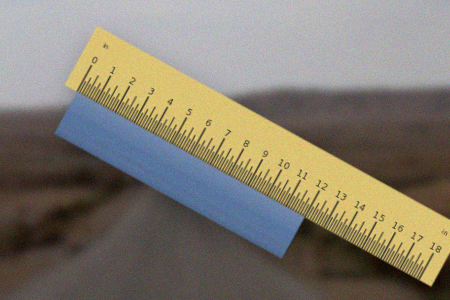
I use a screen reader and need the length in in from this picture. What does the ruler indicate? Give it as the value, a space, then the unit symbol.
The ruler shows 12 in
